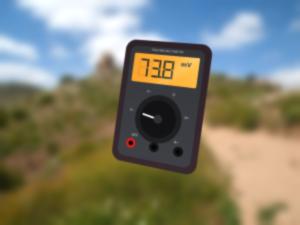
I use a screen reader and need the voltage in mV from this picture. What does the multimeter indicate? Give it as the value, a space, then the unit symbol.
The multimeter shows 73.8 mV
